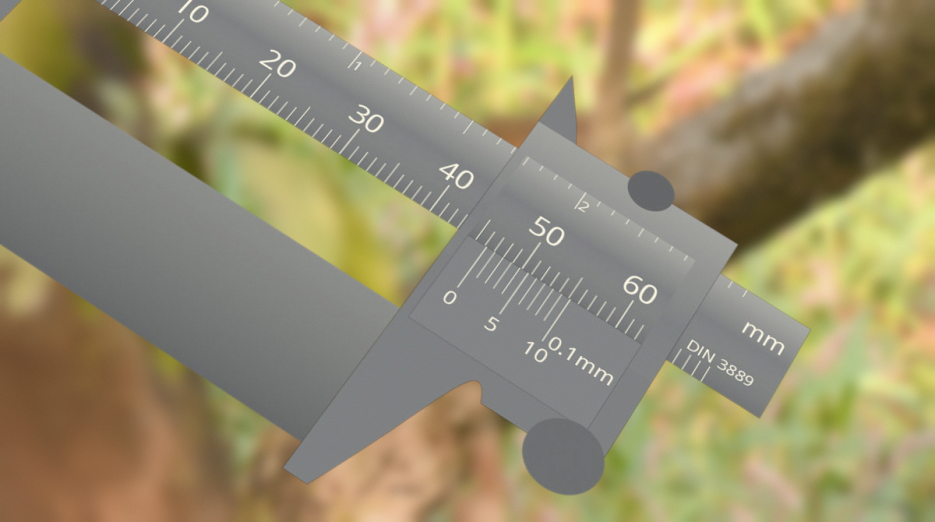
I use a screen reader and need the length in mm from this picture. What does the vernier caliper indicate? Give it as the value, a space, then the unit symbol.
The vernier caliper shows 46.2 mm
